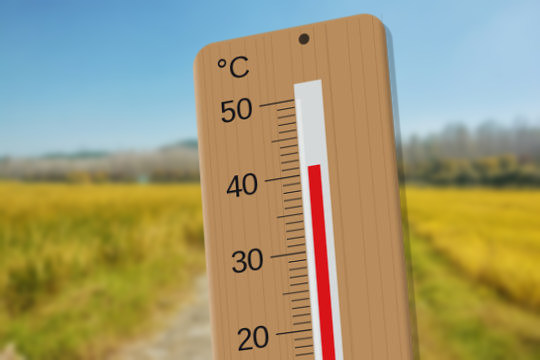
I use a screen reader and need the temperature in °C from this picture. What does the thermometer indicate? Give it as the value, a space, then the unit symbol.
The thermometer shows 41 °C
